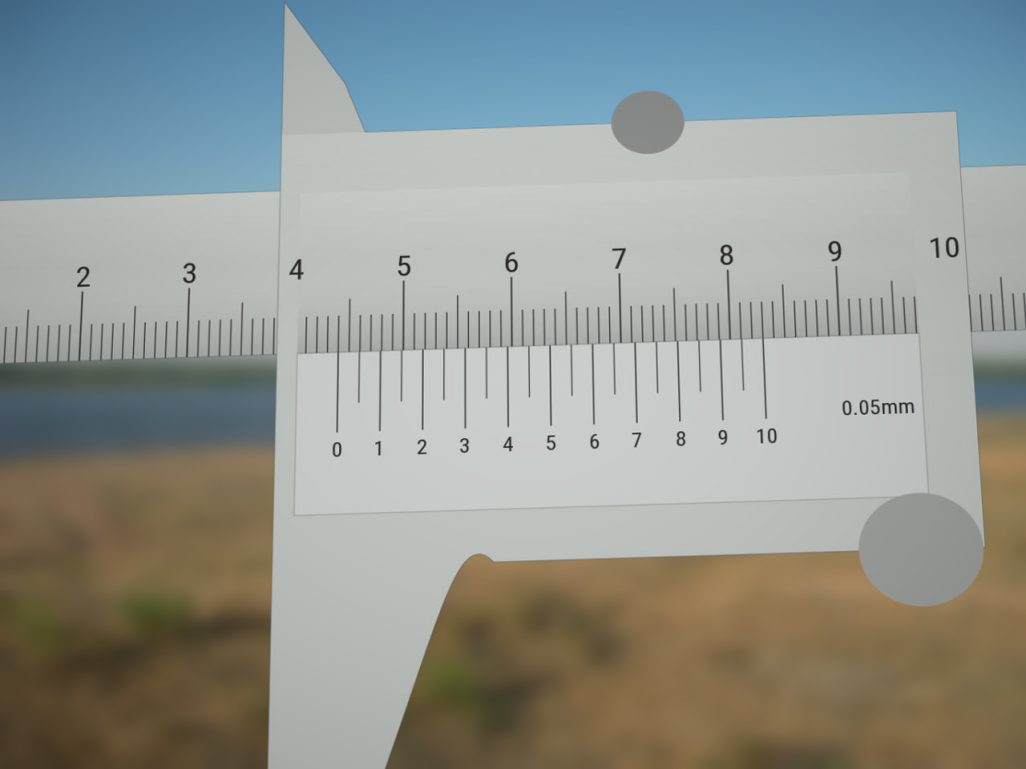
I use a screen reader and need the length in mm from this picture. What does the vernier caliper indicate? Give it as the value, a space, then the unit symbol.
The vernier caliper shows 44.0 mm
